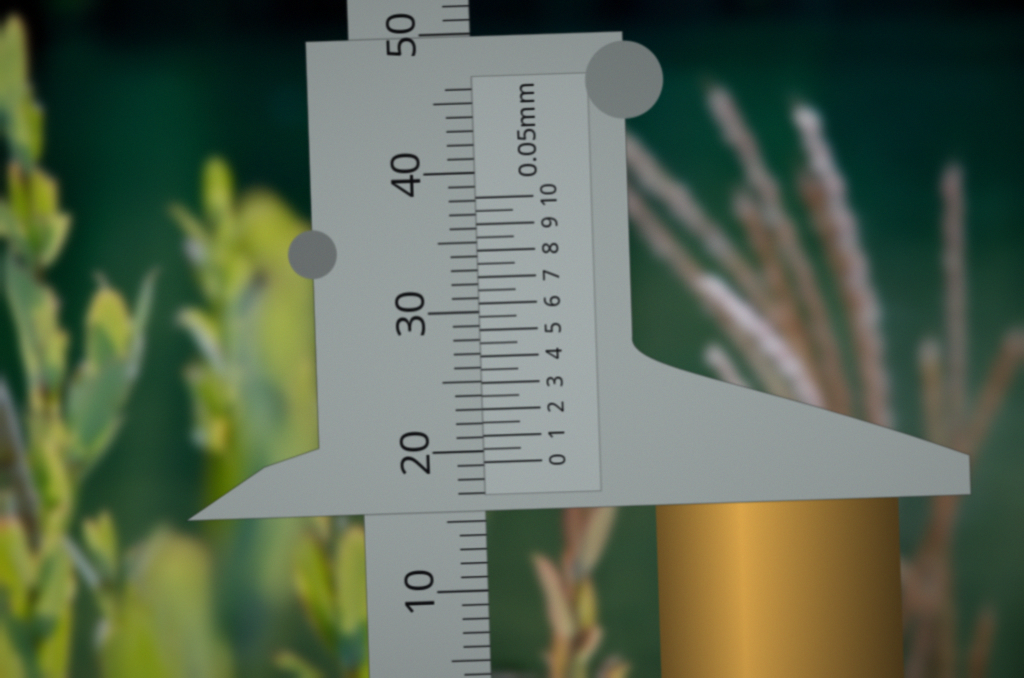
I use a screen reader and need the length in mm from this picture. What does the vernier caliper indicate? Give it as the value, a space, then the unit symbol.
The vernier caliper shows 19.2 mm
